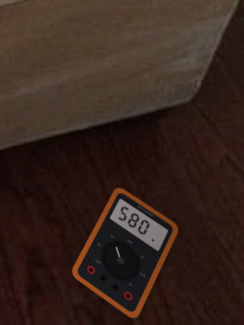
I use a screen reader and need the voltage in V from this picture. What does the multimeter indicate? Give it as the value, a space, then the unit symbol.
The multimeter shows 580 V
